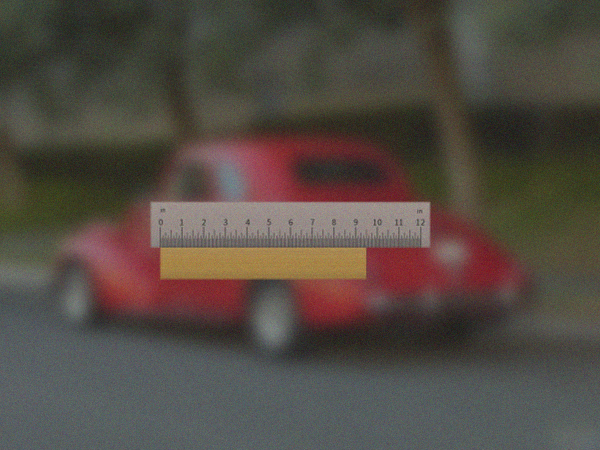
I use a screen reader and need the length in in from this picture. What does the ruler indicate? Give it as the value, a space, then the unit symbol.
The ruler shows 9.5 in
